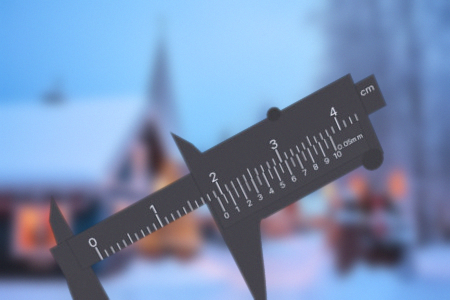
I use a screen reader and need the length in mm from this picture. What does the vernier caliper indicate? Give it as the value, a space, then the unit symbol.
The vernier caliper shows 19.2 mm
